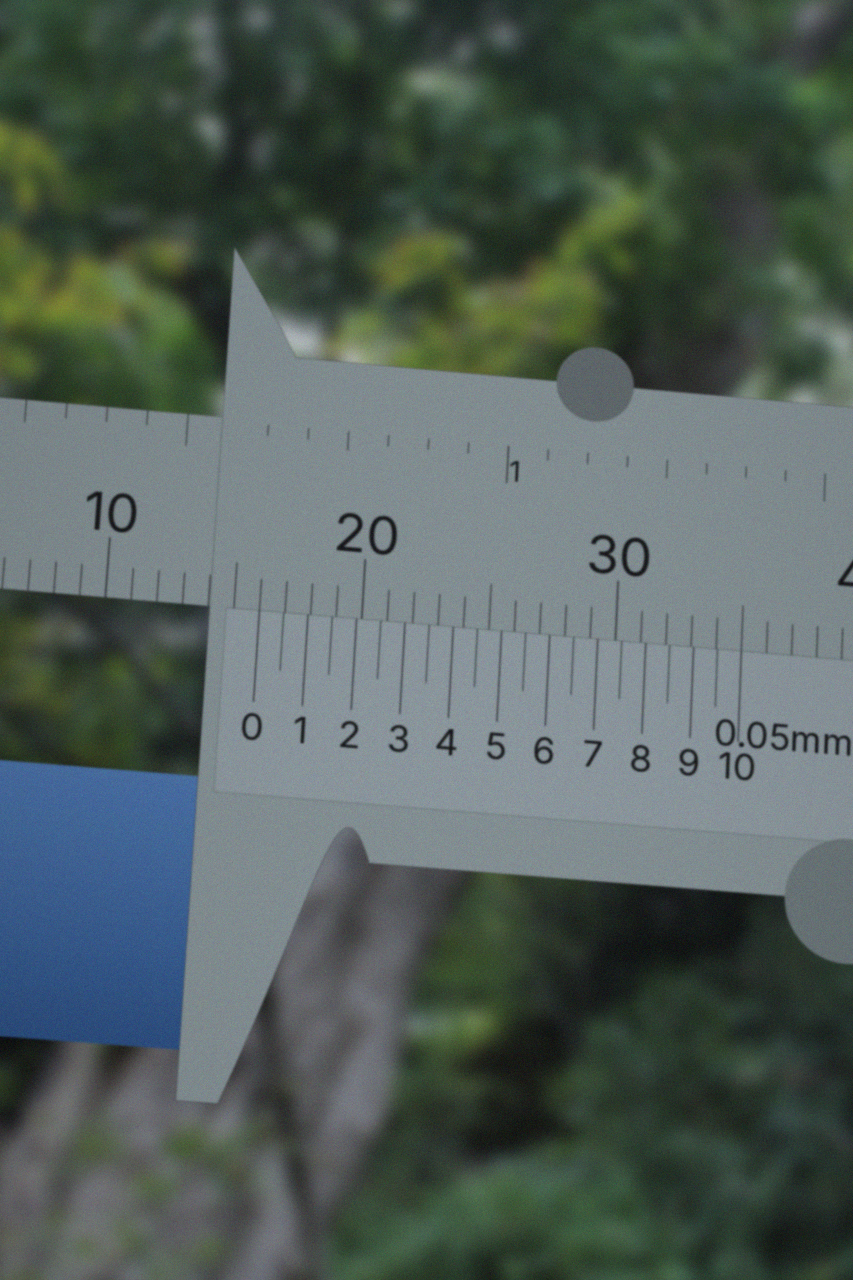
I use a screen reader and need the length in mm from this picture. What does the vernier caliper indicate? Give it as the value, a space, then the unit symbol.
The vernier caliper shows 16.0 mm
